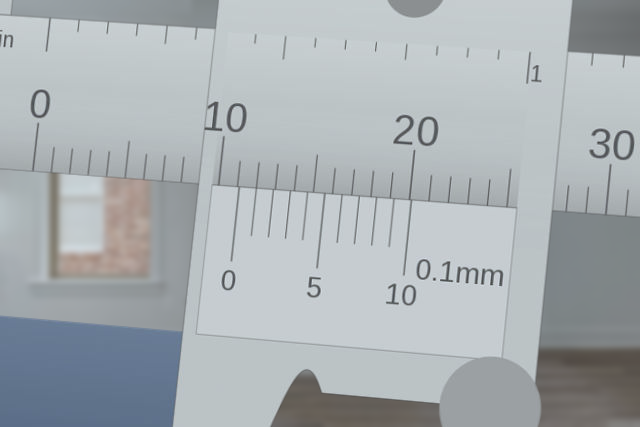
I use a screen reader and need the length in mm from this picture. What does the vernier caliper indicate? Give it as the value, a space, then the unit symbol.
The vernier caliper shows 11.1 mm
